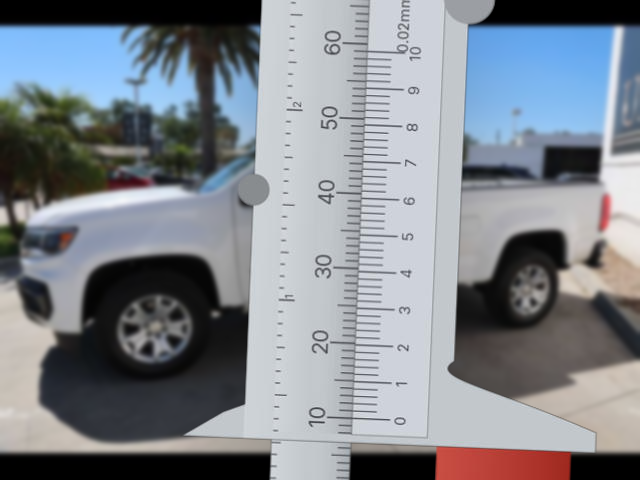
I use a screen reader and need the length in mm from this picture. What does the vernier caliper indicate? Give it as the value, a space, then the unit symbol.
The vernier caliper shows 10.0 mm
